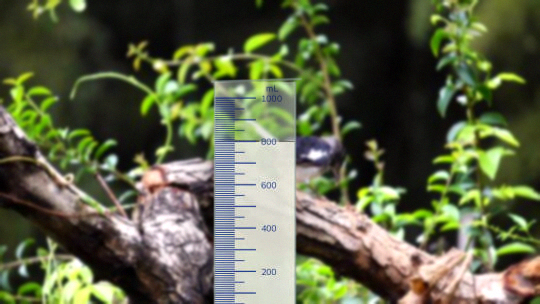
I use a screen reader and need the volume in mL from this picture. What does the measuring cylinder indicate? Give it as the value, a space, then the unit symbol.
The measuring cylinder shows 800 mL
